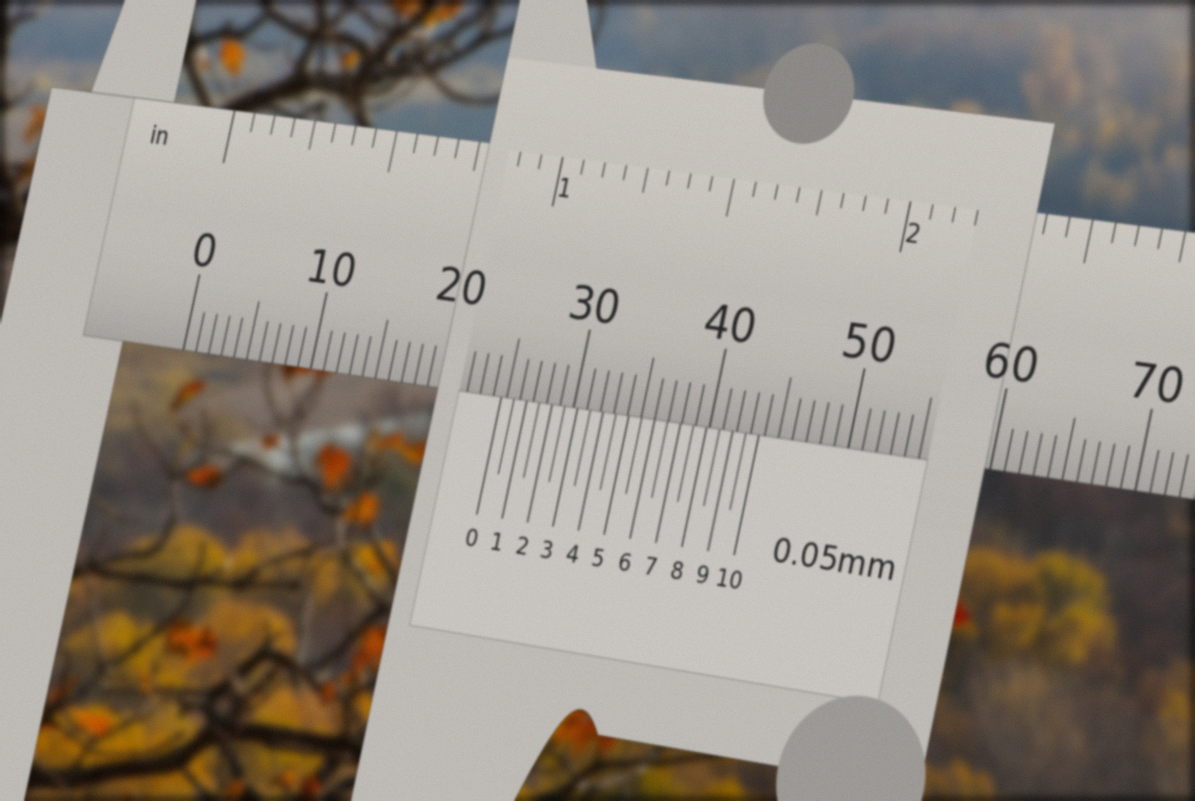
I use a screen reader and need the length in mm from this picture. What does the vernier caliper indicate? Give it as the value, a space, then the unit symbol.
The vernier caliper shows 24.6 mm
